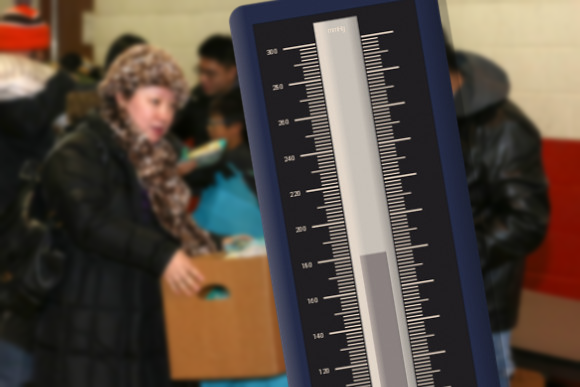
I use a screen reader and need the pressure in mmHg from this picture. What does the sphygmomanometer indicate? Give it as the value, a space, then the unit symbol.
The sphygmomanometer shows 180 mmHg
